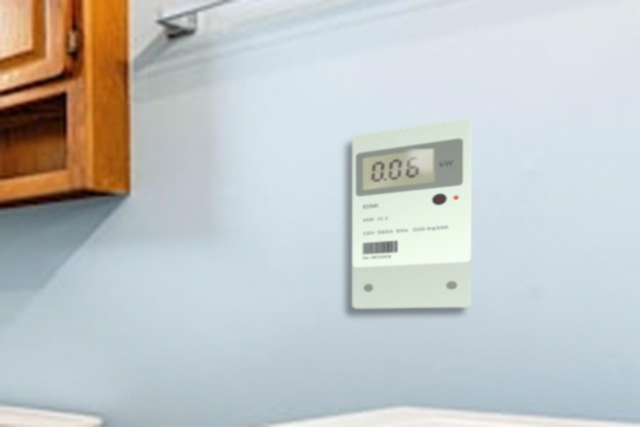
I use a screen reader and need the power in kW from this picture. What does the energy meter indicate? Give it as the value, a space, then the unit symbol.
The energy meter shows 0.06 kW
